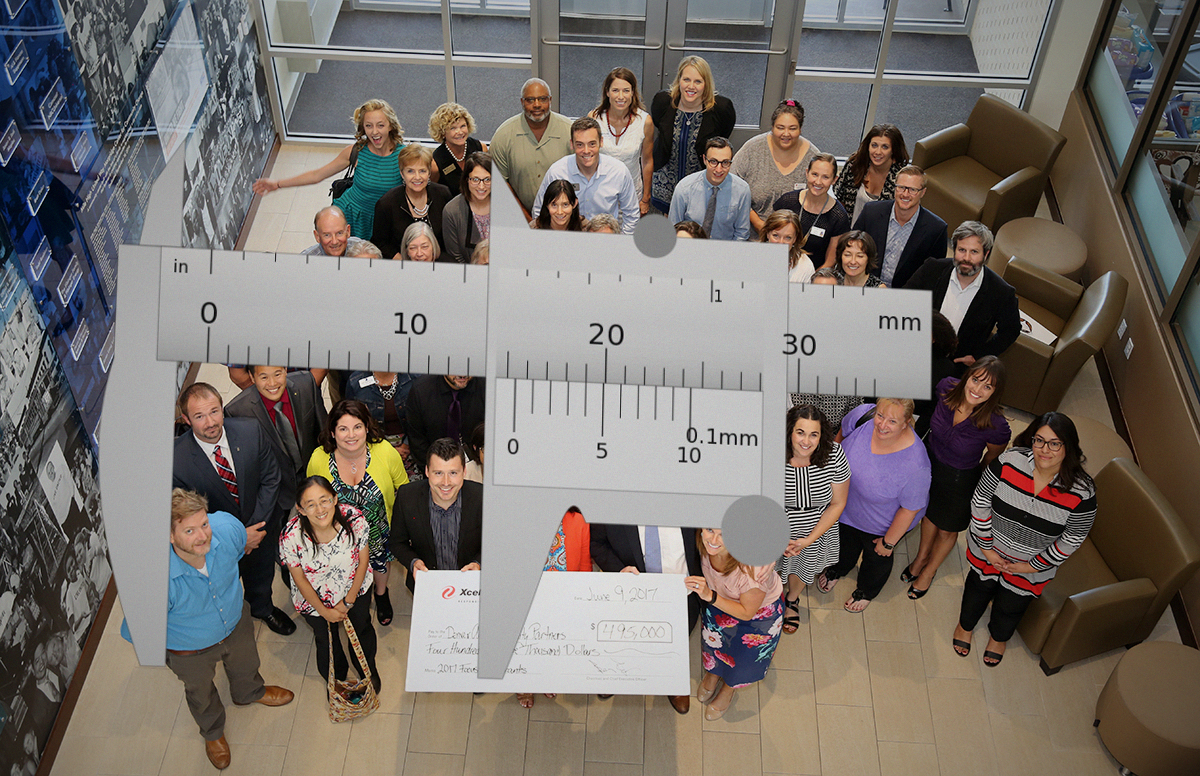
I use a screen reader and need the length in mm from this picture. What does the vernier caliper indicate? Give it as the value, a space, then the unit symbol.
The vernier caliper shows 15.4 mm
